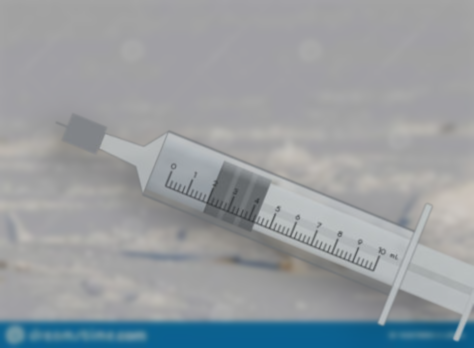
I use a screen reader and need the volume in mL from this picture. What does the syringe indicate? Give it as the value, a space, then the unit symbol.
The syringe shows 2 mL
